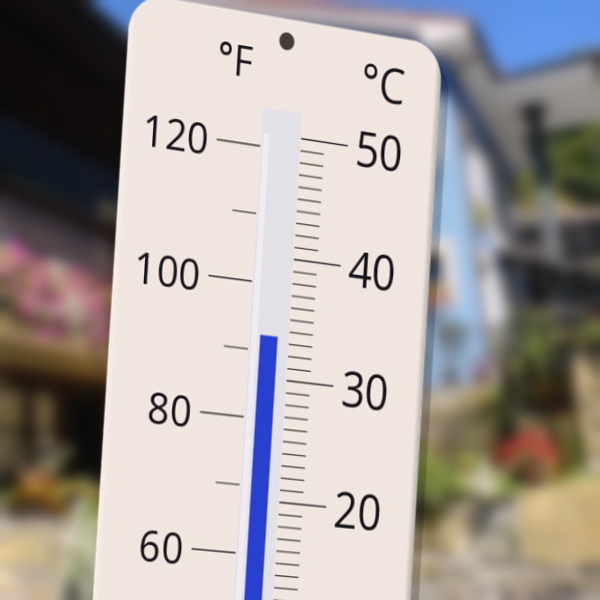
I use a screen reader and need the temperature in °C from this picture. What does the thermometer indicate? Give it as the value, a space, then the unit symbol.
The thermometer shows 33.5 °C
